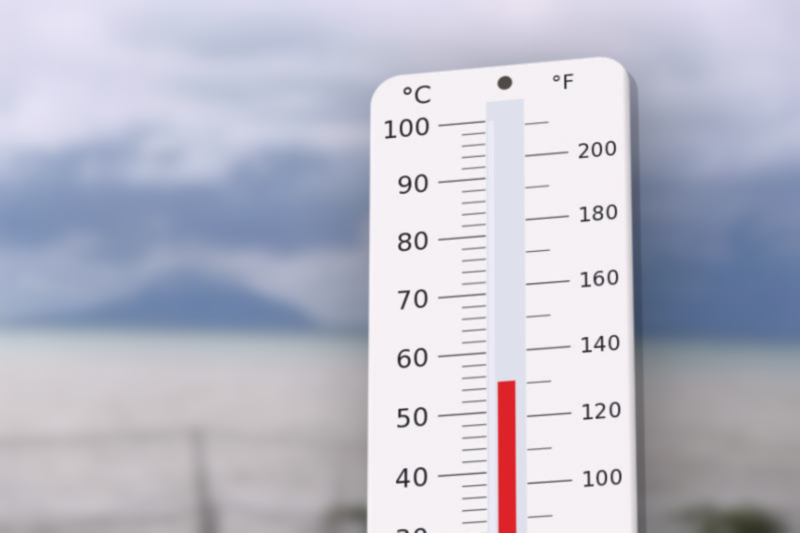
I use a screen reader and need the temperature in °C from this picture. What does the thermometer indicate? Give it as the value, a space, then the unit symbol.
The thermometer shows 55 °C
